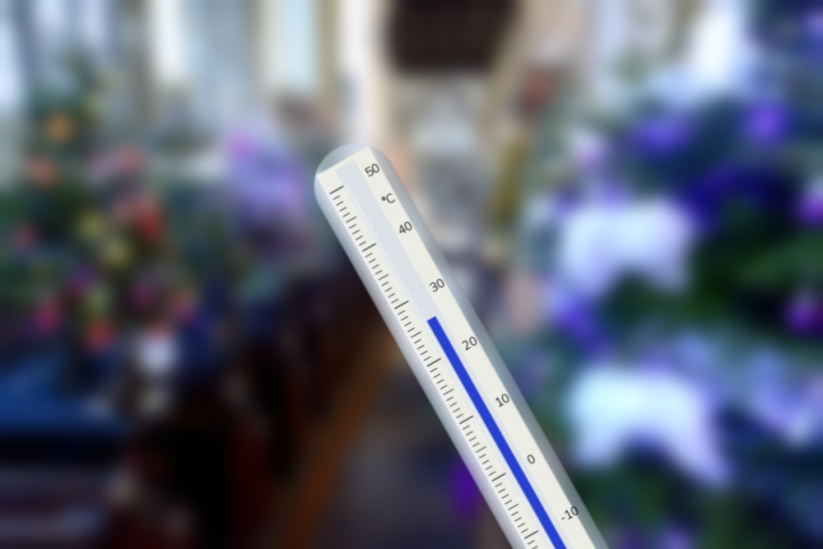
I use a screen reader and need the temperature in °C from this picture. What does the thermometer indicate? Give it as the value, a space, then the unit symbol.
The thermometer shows 26 °C
